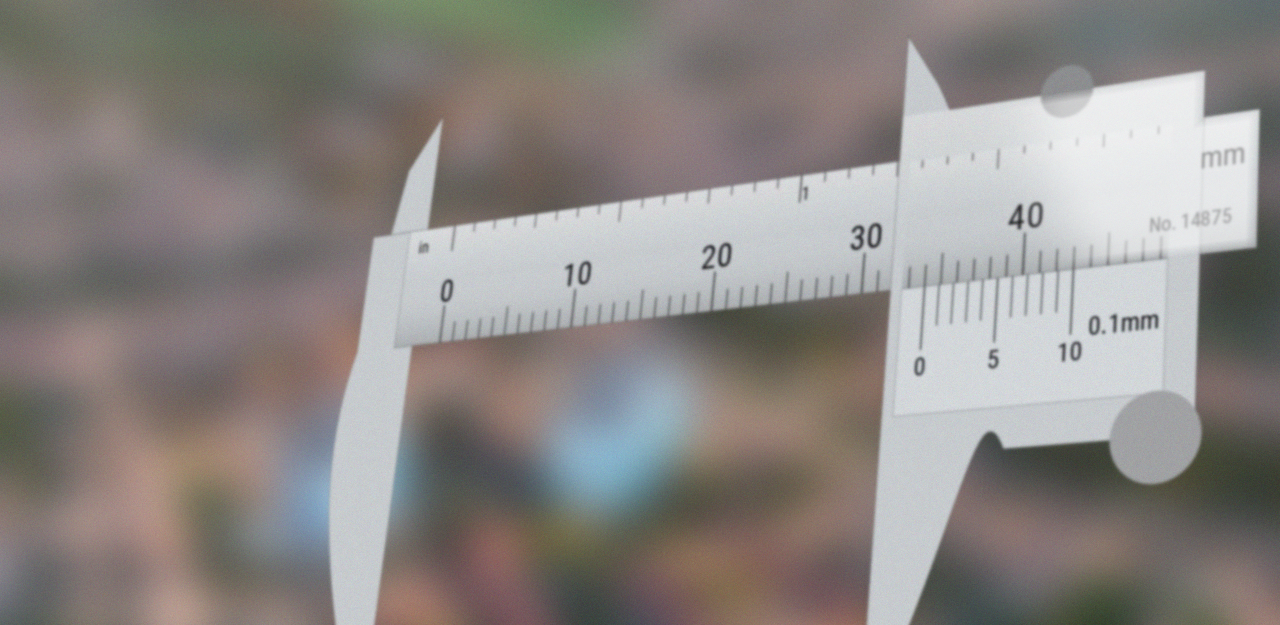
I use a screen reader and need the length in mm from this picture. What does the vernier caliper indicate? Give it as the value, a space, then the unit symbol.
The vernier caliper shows 34.0 mm
